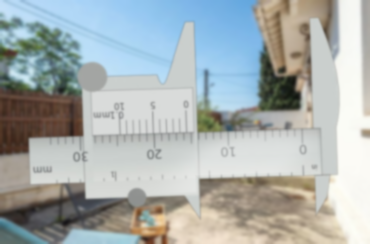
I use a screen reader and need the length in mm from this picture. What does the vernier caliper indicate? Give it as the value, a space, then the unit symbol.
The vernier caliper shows 15.6 mm
